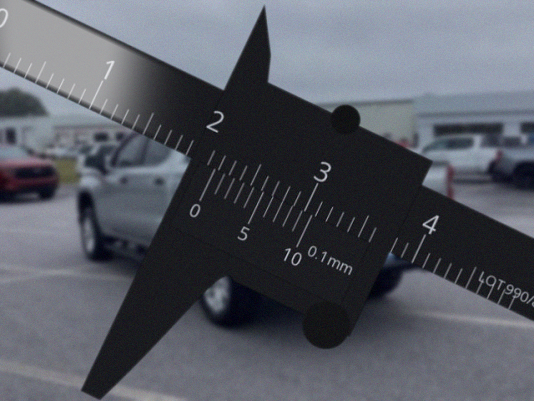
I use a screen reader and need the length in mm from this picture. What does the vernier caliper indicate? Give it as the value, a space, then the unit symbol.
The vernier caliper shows 21.7 mm
